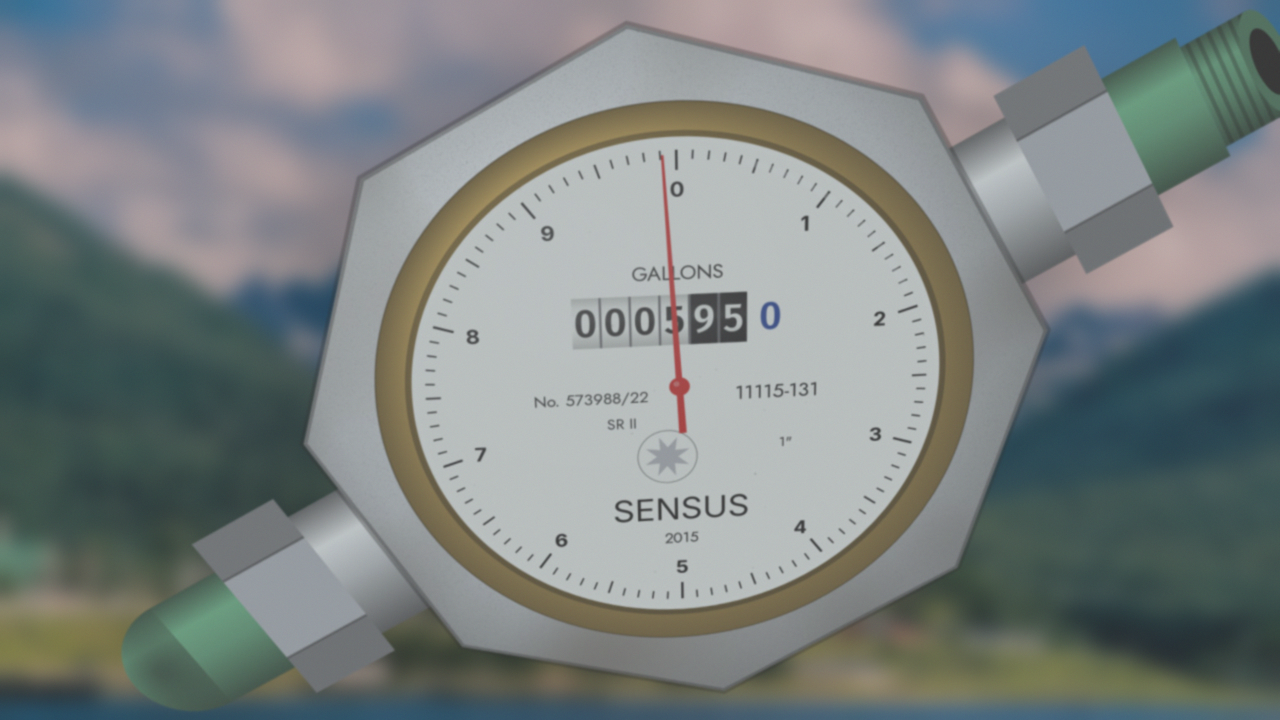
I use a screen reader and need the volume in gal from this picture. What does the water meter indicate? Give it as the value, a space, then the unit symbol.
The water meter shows 5949.9 gal
